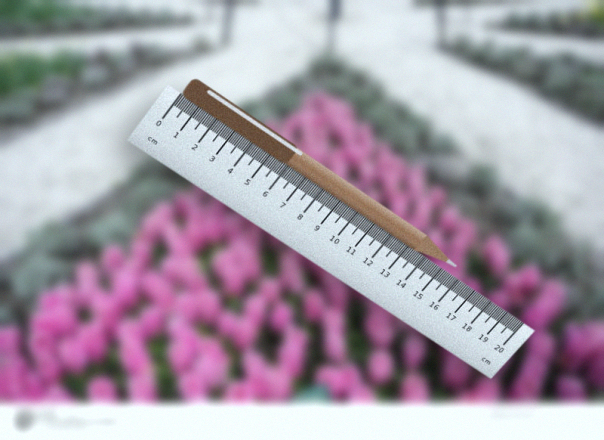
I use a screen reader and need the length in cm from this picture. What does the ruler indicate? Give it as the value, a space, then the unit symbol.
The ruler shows 15.5 cm
